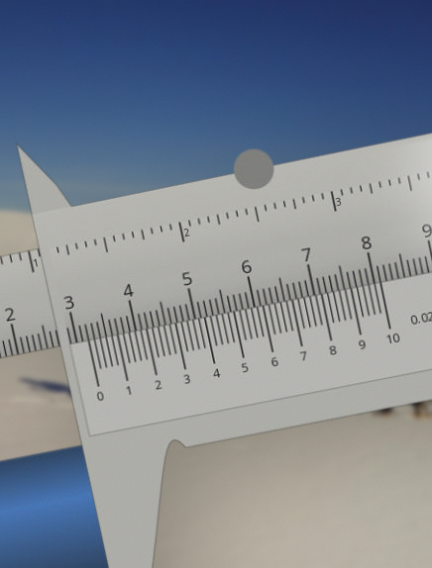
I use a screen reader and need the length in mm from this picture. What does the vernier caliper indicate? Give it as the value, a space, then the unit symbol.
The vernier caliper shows 32.0 mm
